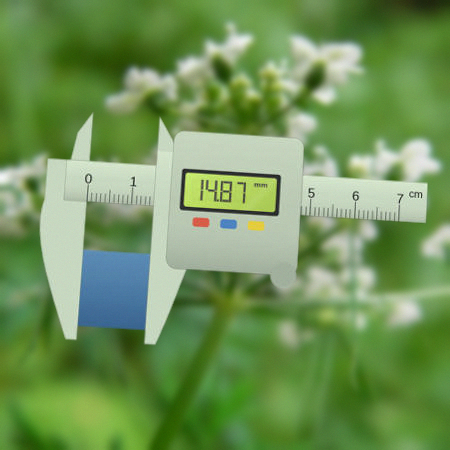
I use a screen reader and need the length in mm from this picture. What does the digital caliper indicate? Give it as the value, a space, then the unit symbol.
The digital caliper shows 14.87 mm
